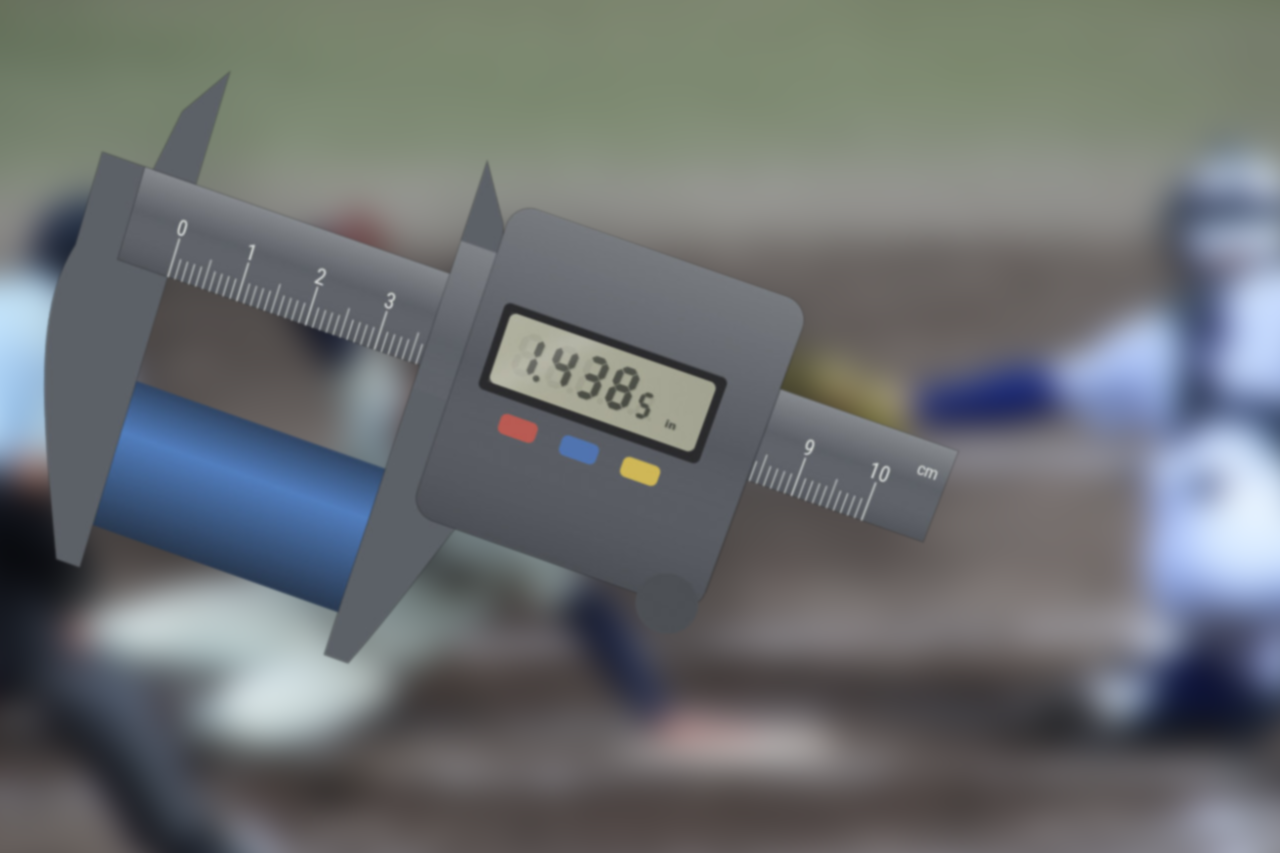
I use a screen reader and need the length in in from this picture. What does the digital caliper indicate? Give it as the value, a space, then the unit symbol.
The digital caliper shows 1.4385 in
